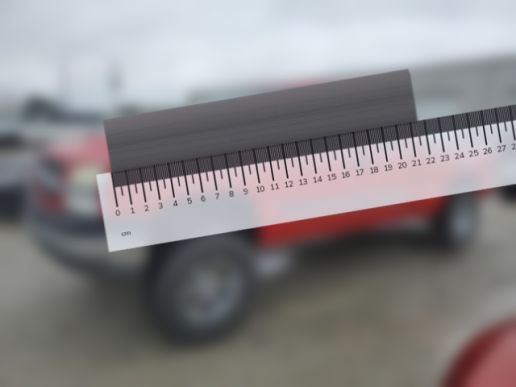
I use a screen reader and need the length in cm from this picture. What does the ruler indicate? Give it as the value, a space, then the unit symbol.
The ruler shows 21.5 cm
